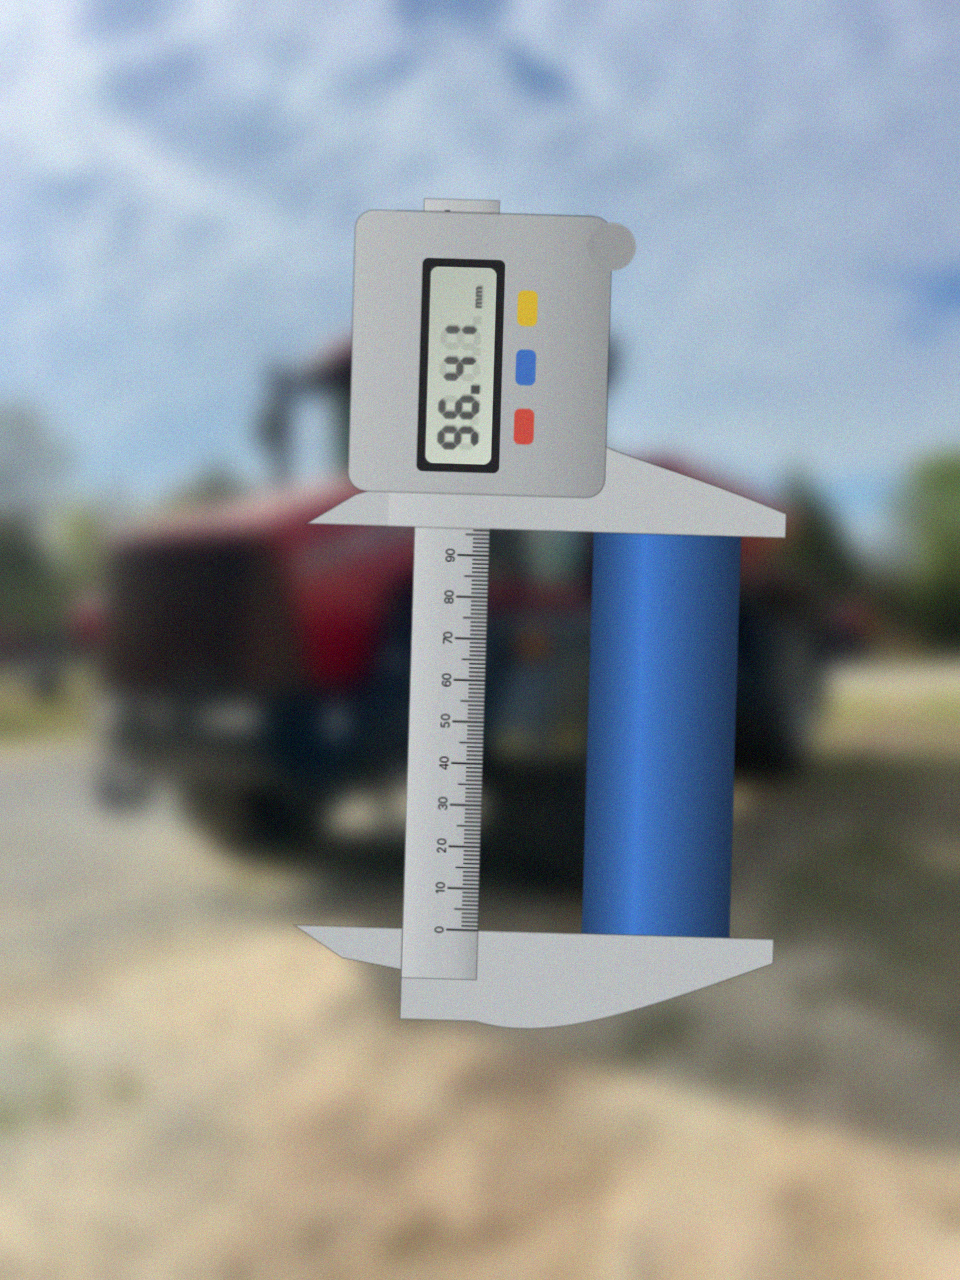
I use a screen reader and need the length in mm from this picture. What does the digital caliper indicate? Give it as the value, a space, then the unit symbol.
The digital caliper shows 96.41 mm
